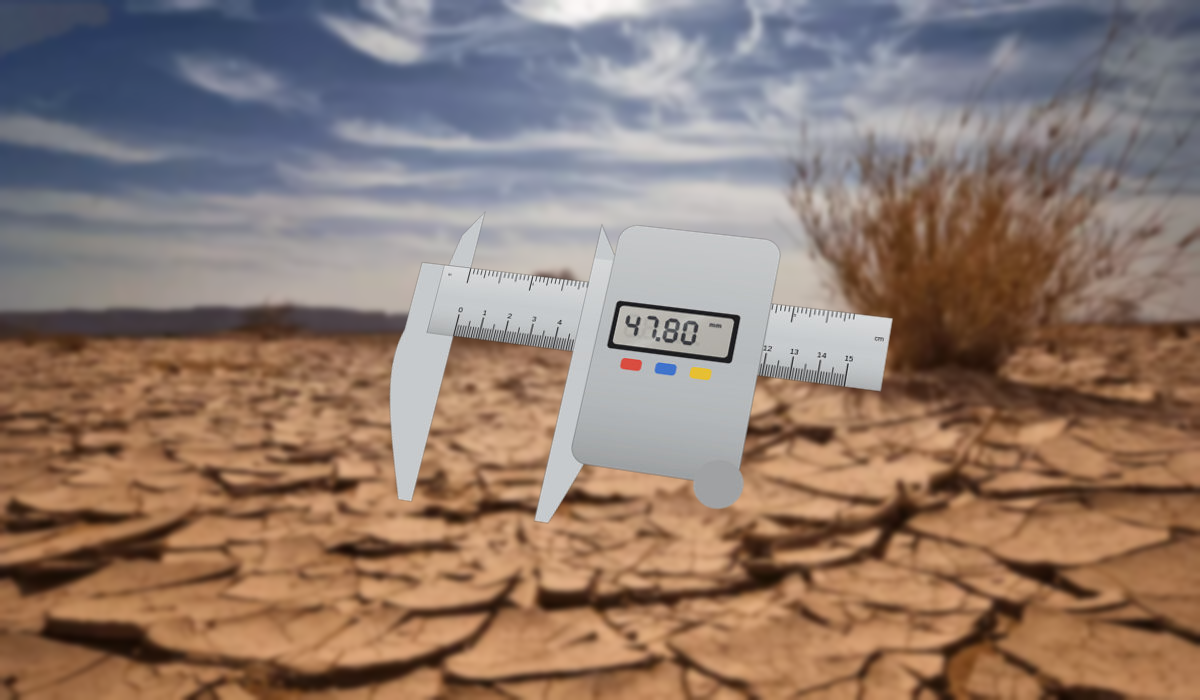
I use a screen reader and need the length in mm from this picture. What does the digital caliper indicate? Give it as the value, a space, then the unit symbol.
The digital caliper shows 47.80 mm
